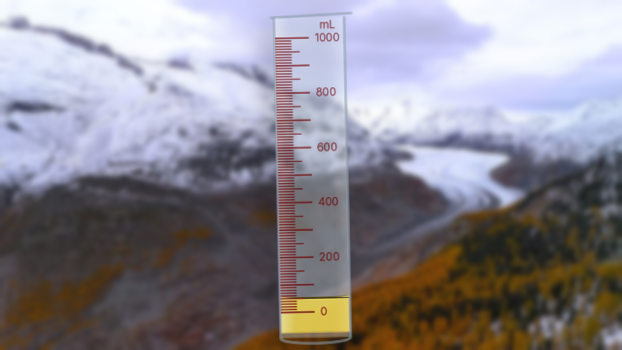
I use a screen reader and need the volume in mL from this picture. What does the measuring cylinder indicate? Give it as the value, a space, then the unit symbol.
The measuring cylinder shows 50 mL
